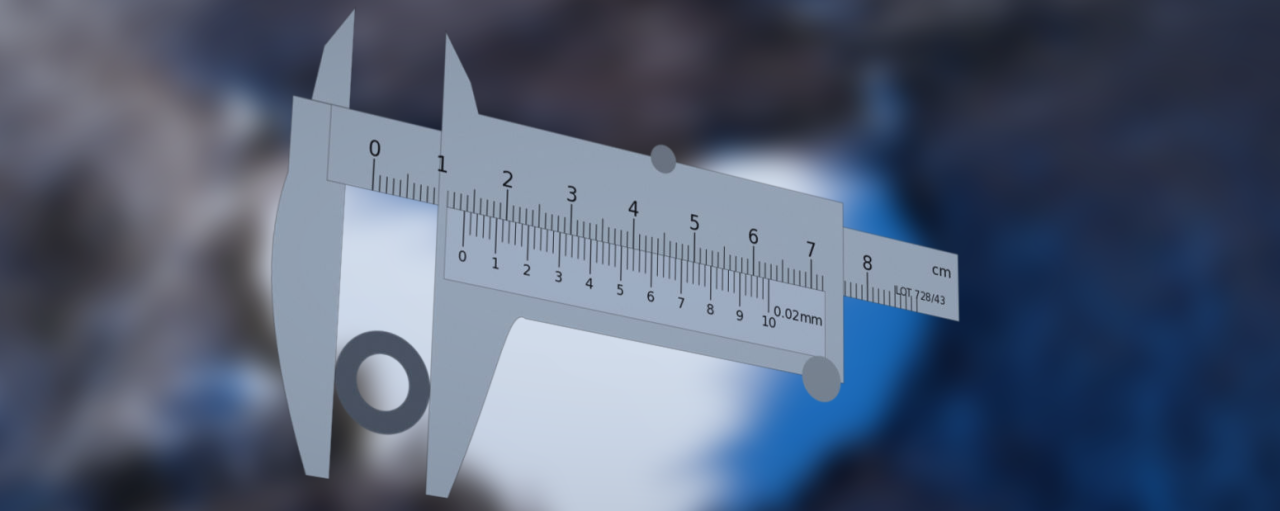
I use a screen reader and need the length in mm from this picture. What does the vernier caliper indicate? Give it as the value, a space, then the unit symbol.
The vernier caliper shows 13.6 mm
